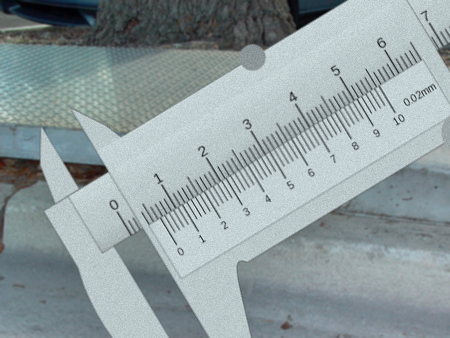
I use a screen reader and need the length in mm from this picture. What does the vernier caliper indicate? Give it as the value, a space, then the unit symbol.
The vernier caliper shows 6.5 mm
